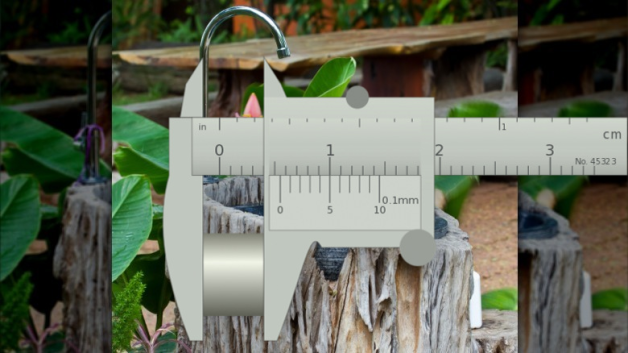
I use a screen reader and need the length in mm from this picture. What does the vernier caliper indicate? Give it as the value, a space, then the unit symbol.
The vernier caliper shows 5.5 mm
